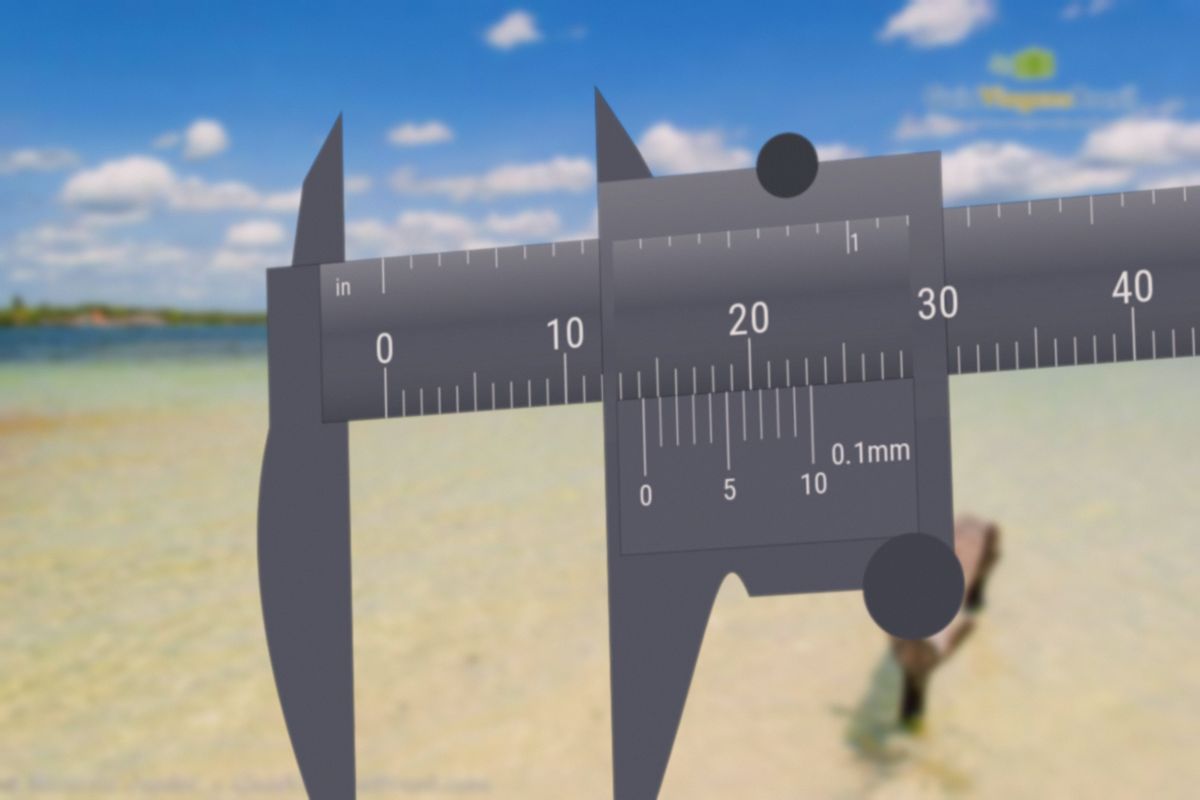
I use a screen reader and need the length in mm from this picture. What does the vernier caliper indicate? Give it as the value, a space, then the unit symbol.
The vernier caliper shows 14.2 mm
